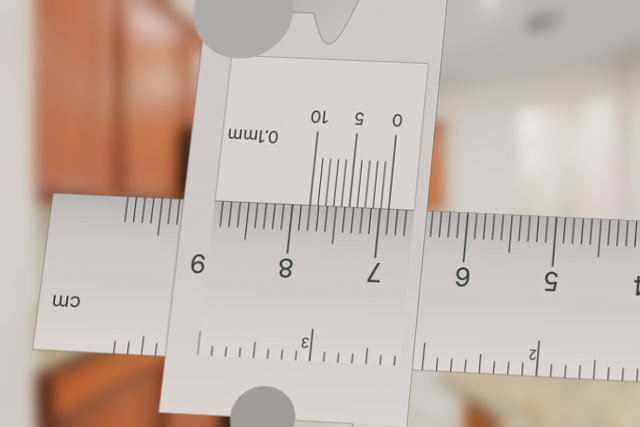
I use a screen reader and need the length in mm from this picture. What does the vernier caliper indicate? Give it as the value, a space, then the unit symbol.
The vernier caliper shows 69.0 mm
